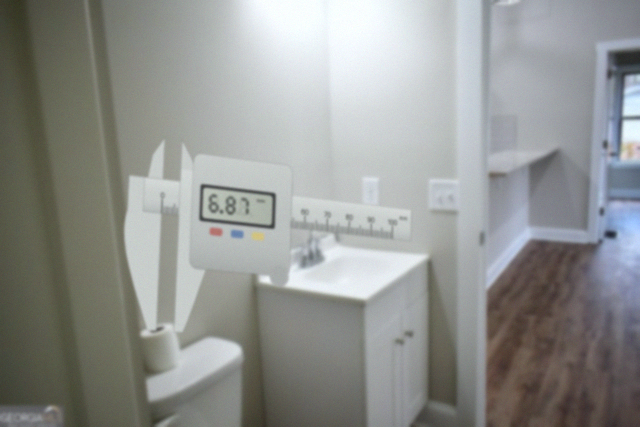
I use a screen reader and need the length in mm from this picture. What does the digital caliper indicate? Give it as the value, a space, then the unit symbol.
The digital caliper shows 6.87 mm
